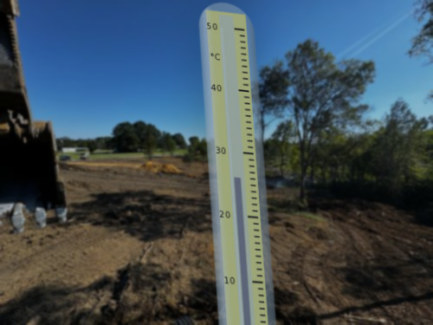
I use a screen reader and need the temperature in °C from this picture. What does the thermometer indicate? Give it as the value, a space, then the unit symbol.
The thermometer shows 26 °C
